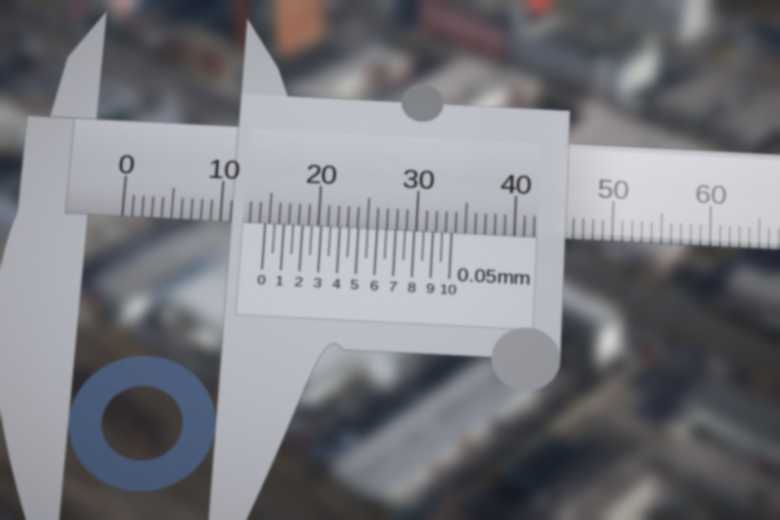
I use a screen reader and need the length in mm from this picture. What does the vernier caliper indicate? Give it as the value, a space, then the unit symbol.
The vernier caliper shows 14.6 mm
